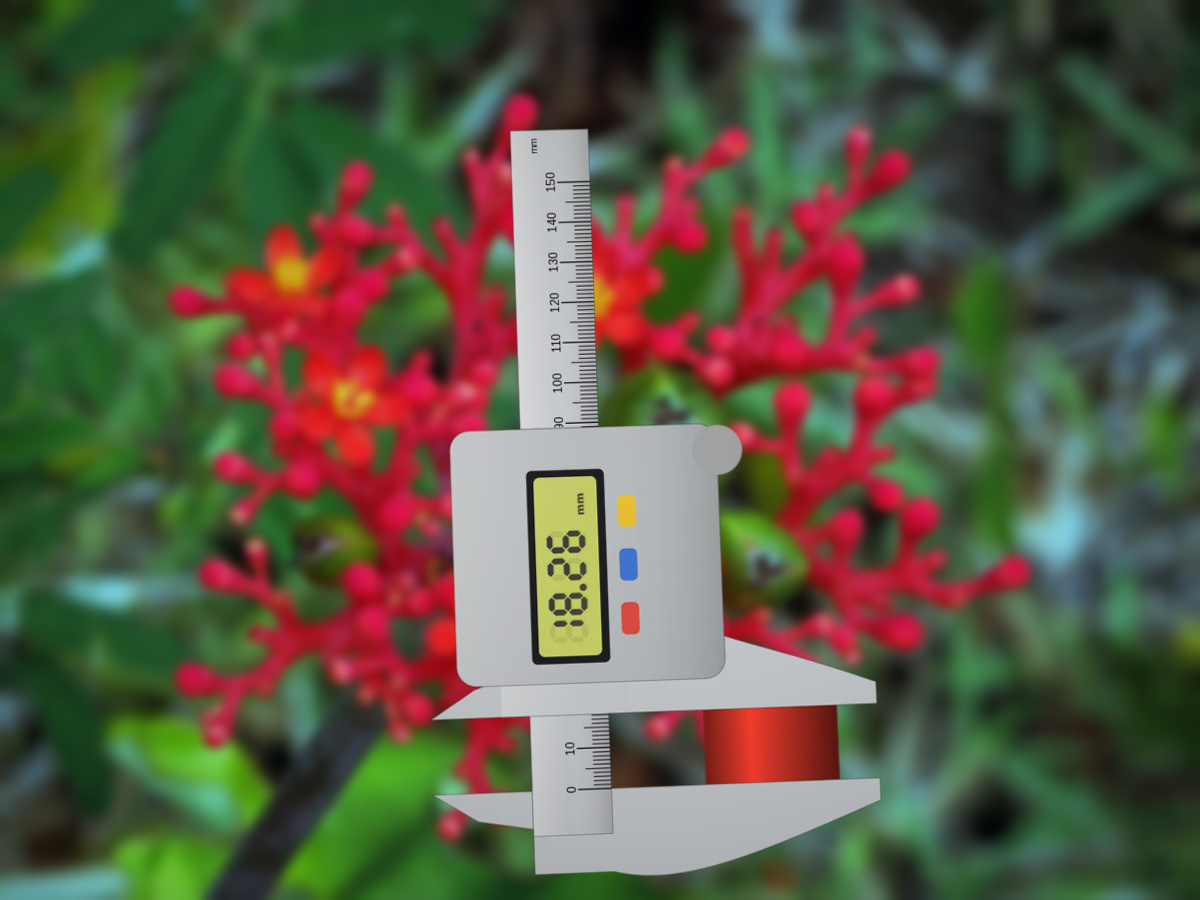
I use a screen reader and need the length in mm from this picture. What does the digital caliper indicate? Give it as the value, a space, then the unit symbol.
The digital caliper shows 18.26 mm
